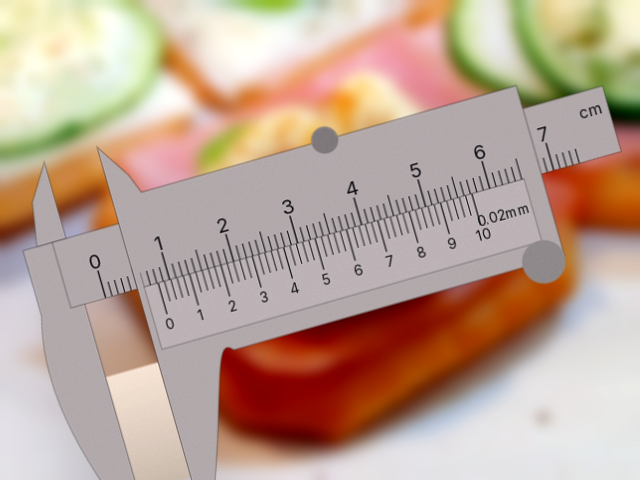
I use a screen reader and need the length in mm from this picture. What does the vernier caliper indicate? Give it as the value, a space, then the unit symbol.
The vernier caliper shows 8.2 mm
